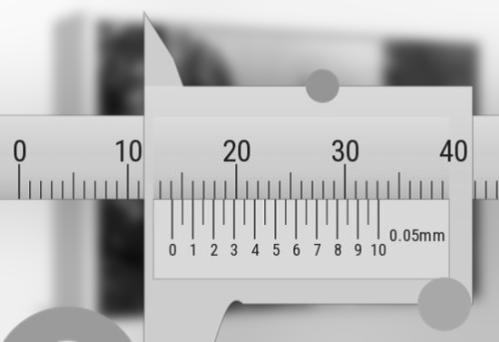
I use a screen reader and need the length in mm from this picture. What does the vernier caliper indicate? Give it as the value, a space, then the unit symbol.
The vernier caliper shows 14.1 mm
